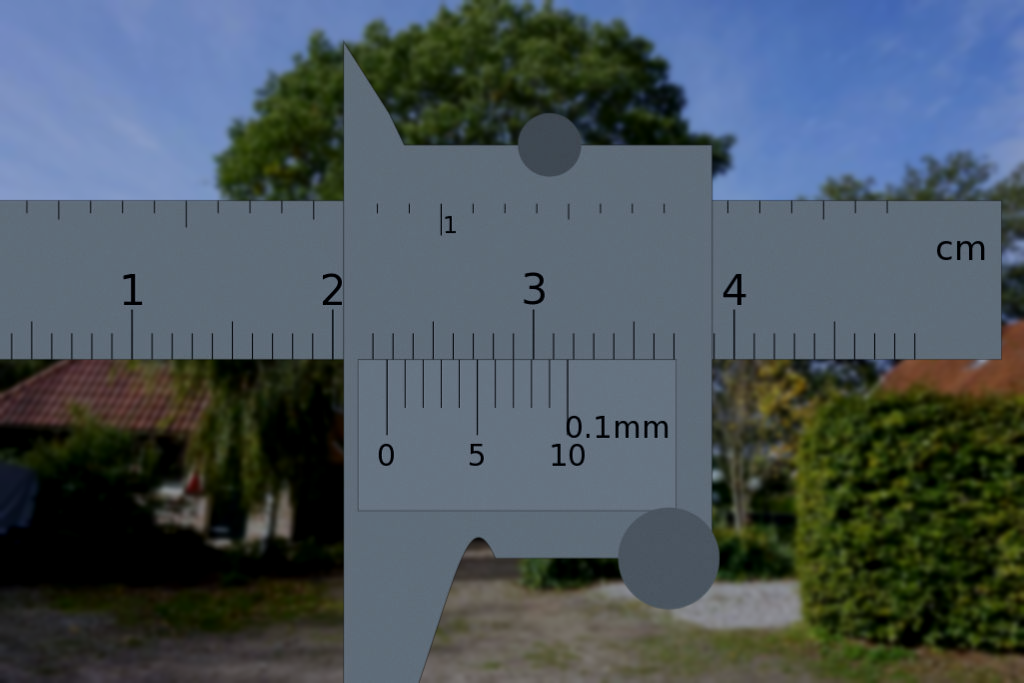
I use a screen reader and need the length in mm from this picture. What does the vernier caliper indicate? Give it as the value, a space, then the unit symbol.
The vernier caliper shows 22.7 mm
